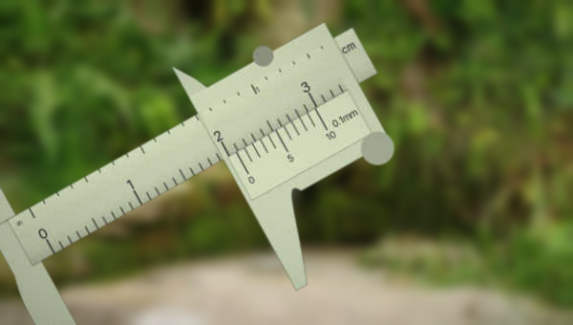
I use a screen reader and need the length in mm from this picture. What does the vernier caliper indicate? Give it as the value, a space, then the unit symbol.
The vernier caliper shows 20.8 mm
